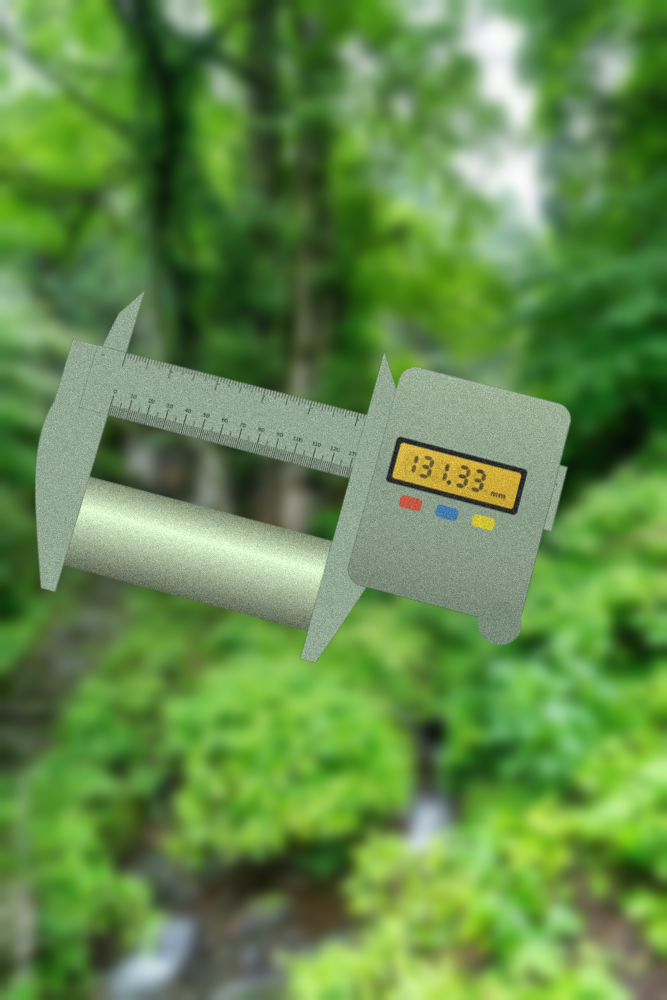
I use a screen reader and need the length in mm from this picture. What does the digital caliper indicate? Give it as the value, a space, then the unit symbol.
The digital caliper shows 131.33 mm
